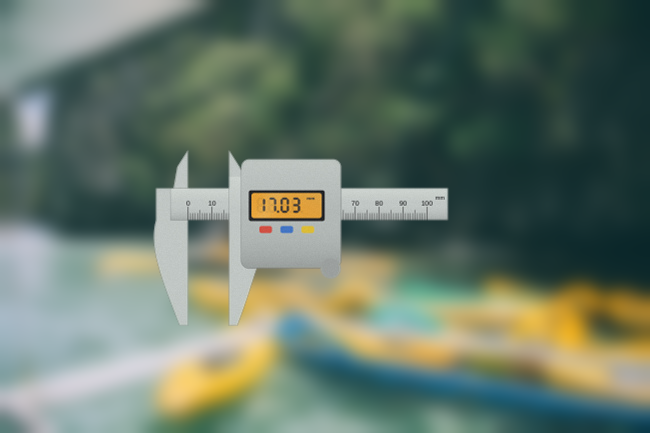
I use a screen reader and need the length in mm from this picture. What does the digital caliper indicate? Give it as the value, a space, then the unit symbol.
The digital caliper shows 17.03 mm
